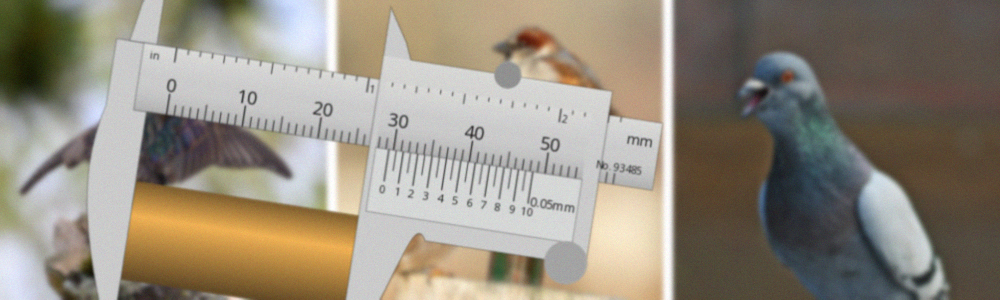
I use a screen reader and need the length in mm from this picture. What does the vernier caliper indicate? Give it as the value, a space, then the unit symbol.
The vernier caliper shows 29.4 mm
